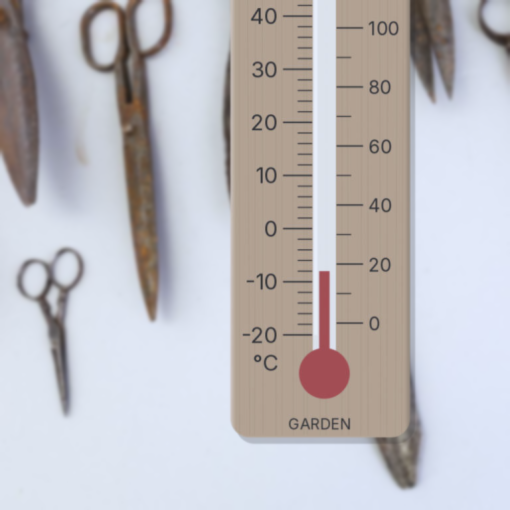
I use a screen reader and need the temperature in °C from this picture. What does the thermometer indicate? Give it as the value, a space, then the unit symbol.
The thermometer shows -8 °C
